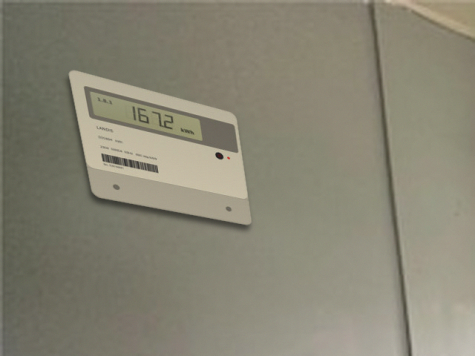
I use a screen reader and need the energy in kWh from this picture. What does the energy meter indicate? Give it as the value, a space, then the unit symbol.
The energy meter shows 167.2 kWh
